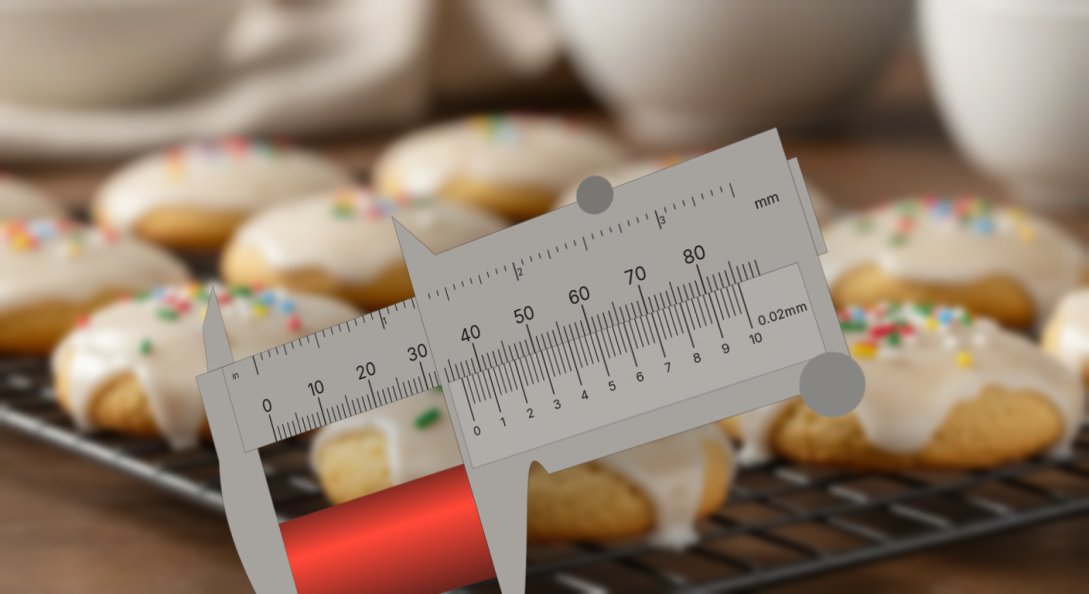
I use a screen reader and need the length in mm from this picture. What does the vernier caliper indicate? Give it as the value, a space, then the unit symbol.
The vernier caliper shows 36.4 mm
